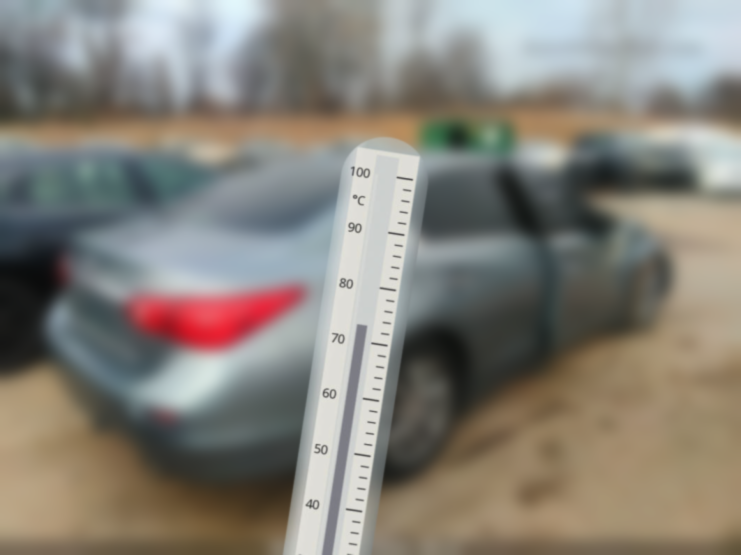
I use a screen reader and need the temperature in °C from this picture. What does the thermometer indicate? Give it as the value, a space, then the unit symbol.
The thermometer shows 73 °C
